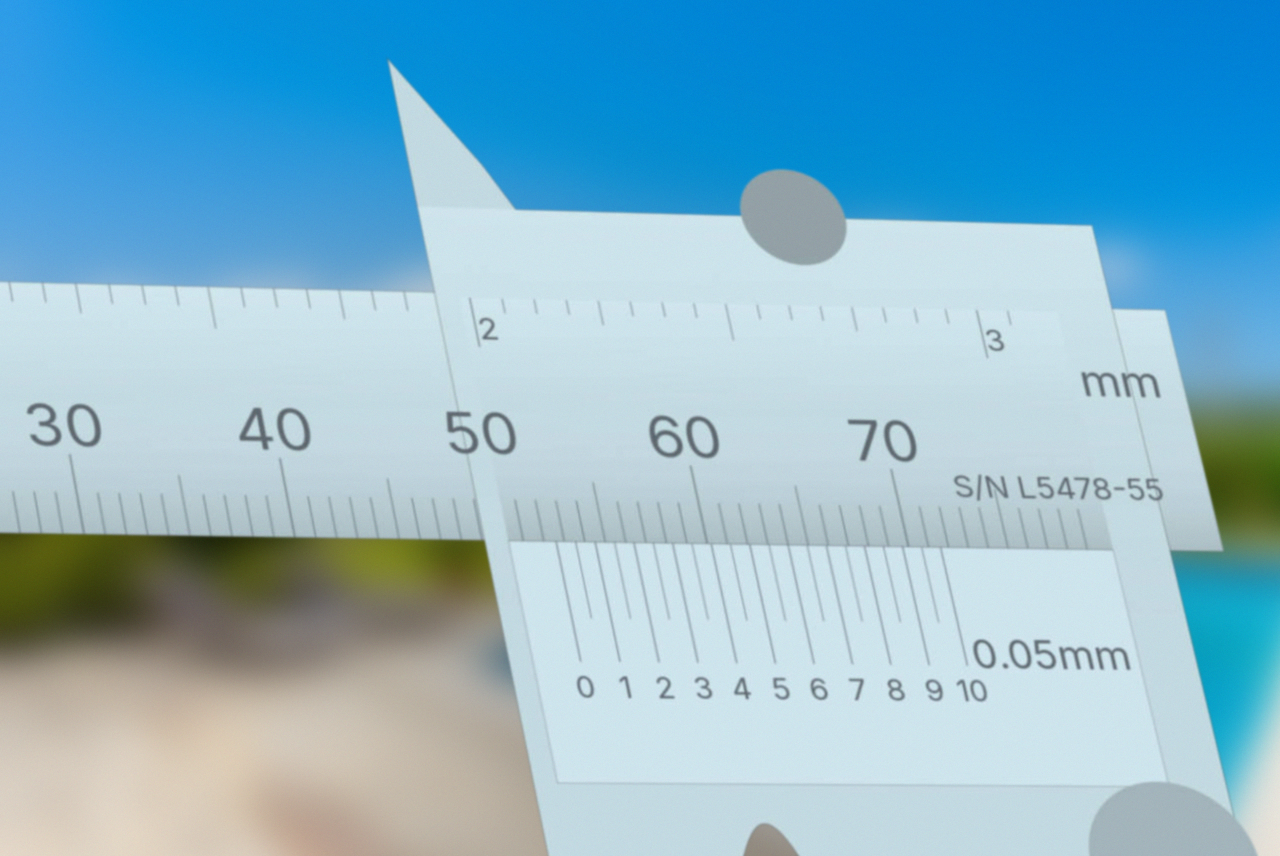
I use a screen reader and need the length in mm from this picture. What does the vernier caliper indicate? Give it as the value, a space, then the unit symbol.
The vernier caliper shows 52.6 mm
